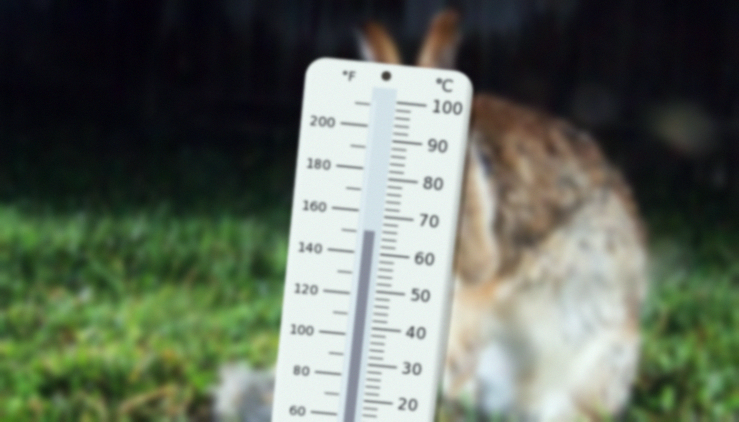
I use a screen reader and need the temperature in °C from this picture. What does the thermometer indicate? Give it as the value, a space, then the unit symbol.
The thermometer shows 66 °C
